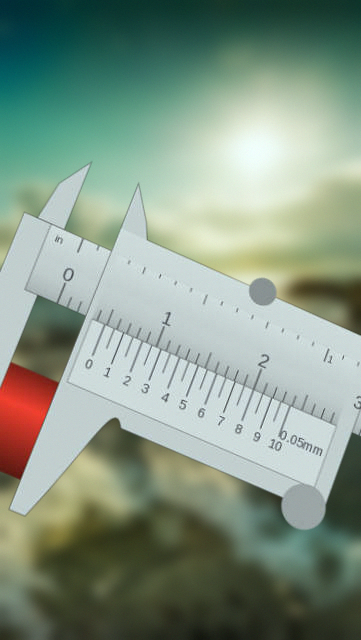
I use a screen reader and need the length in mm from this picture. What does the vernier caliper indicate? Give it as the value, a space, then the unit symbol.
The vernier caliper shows 4.8 mm
